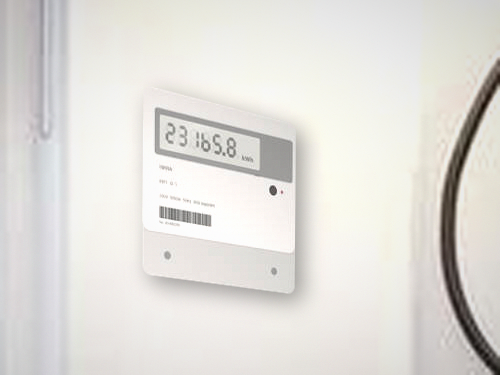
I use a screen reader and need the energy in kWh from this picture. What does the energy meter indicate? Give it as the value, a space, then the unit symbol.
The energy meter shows 23165.8 kWh
